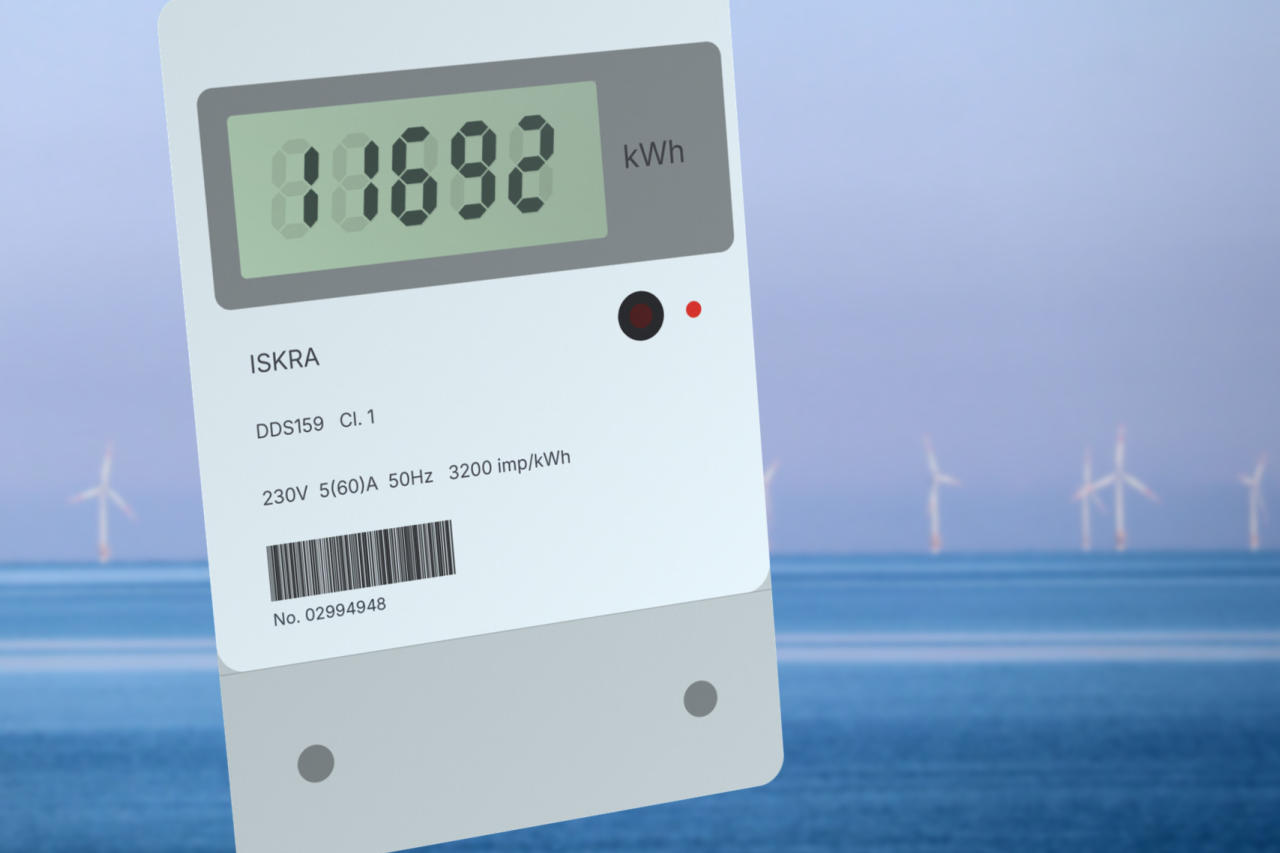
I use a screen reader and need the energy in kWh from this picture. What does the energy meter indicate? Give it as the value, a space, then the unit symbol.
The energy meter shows 11692 kWh
